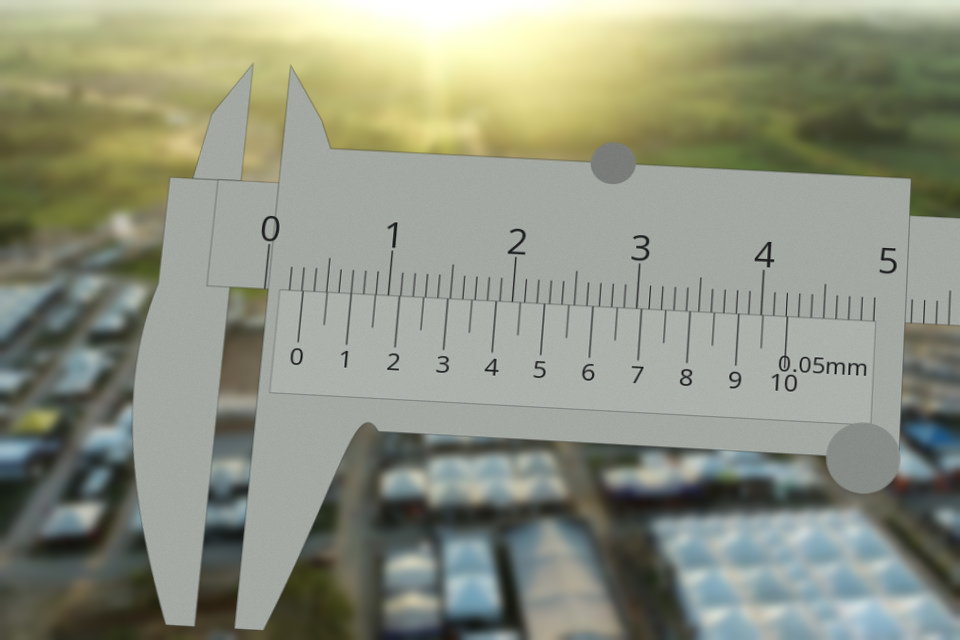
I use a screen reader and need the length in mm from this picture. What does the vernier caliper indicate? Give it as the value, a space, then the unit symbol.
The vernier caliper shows 3.1 mm
